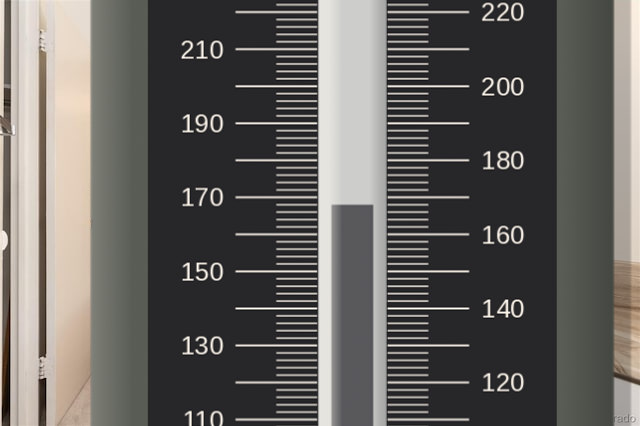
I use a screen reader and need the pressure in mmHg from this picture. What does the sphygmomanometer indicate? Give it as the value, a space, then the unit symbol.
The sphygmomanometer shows 168 mmHg
